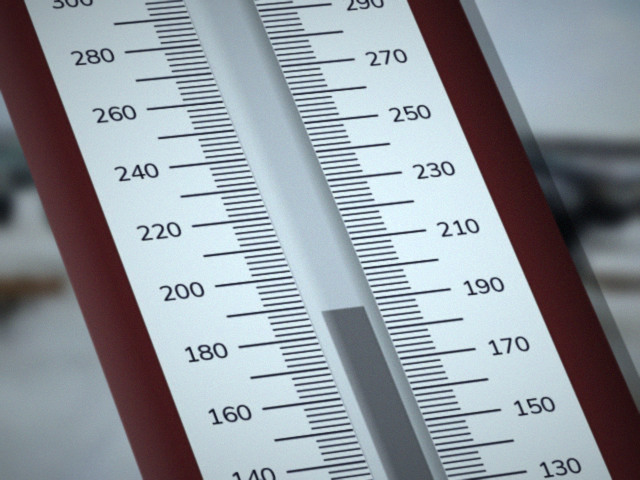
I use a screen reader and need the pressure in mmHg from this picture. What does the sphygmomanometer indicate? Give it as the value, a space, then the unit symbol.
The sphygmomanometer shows 188 mmHg
